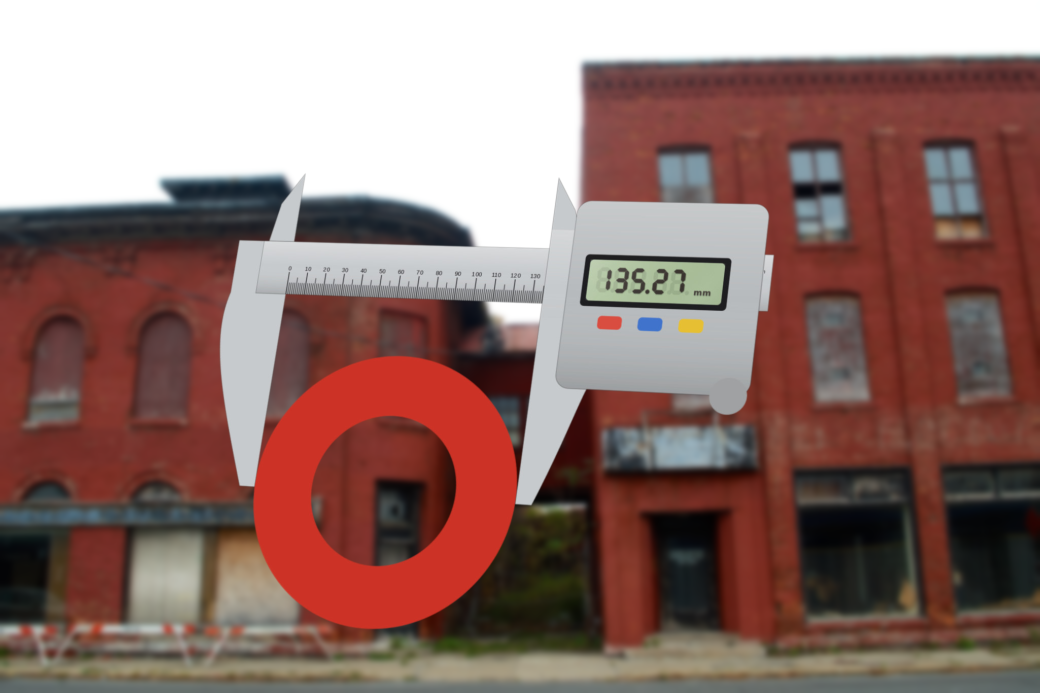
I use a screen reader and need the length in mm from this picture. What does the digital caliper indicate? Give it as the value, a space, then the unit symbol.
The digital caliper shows 135.27 mm
